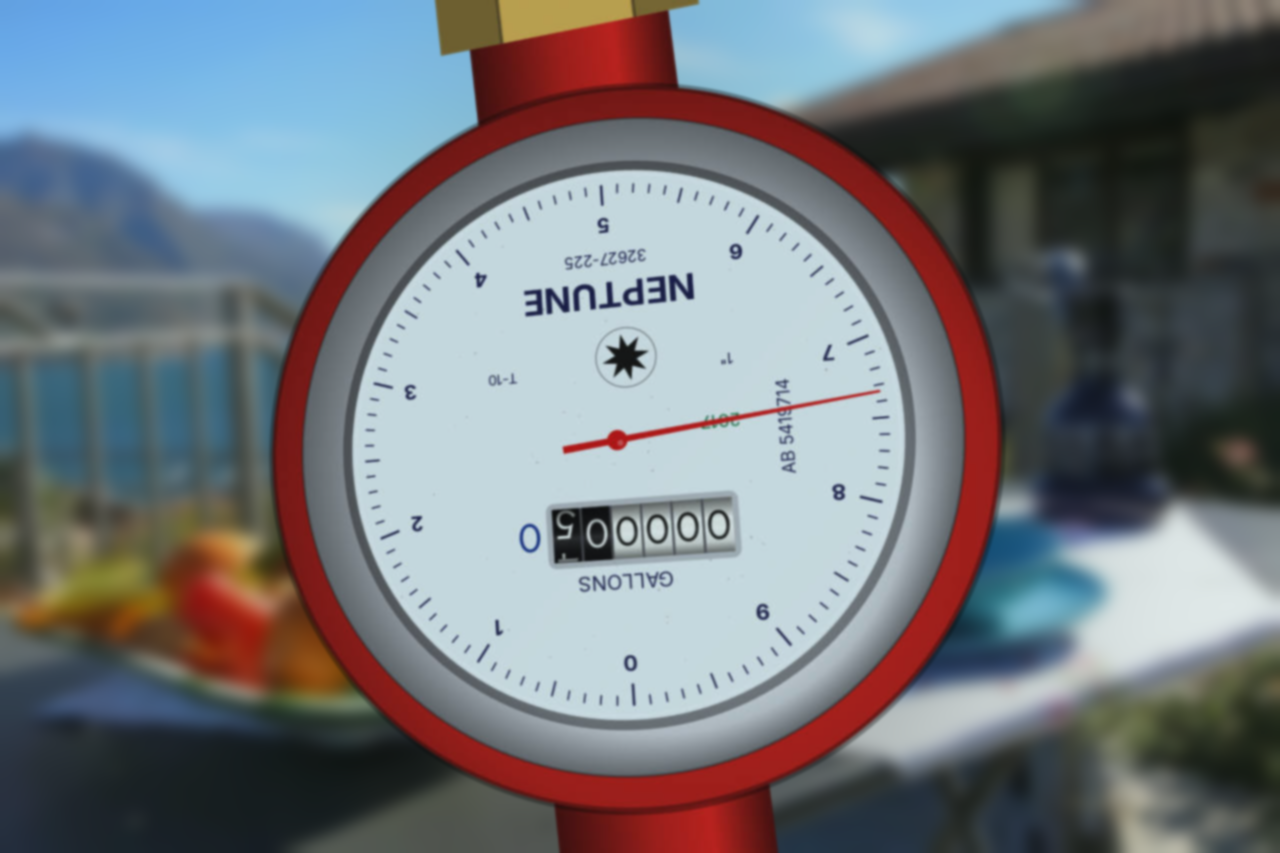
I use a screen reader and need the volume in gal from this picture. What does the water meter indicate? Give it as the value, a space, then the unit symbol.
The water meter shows 47.3 gal
